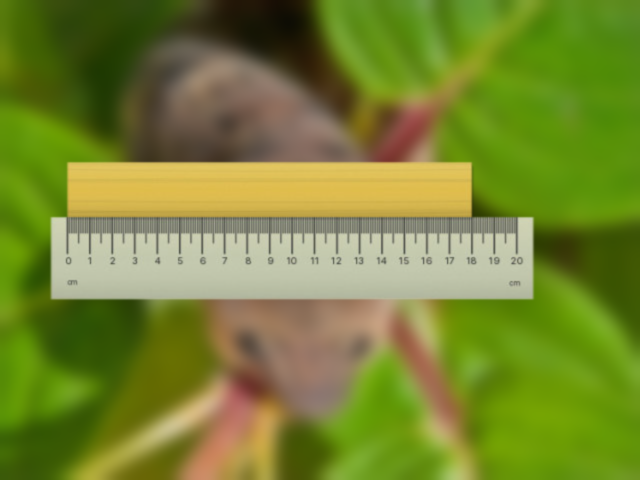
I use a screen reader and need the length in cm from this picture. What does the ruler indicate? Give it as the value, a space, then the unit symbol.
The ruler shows 18 cm
